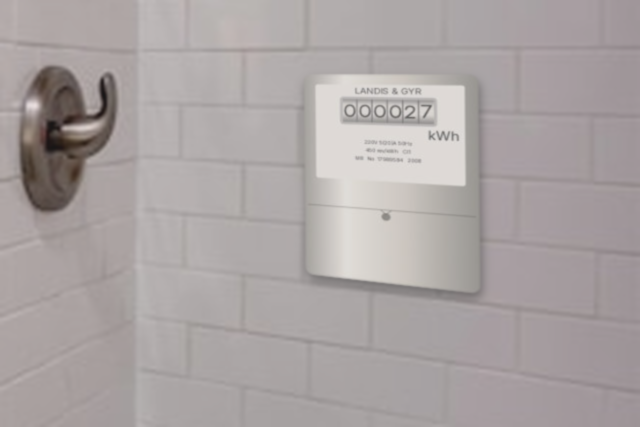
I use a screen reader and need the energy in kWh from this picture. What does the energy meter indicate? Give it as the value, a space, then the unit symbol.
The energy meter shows 27 kWh
